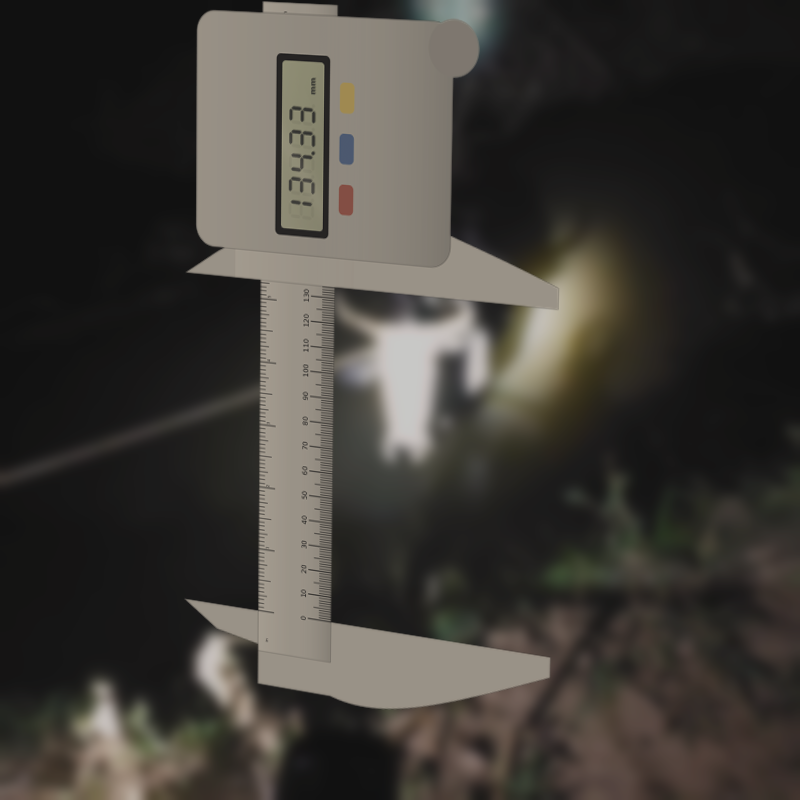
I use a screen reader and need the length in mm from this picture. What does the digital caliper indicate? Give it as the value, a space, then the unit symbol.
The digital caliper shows 134.33 mm
